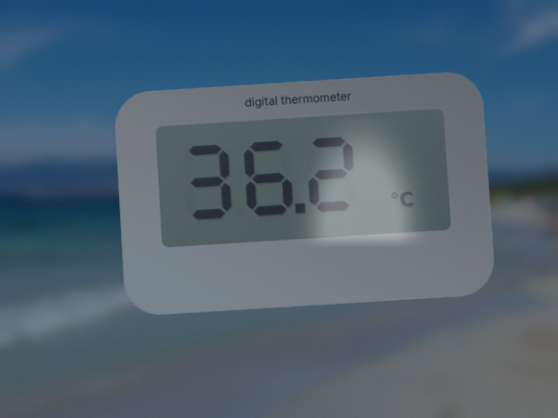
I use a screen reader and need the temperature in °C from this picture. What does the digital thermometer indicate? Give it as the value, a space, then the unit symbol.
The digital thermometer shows 36.2 °C
